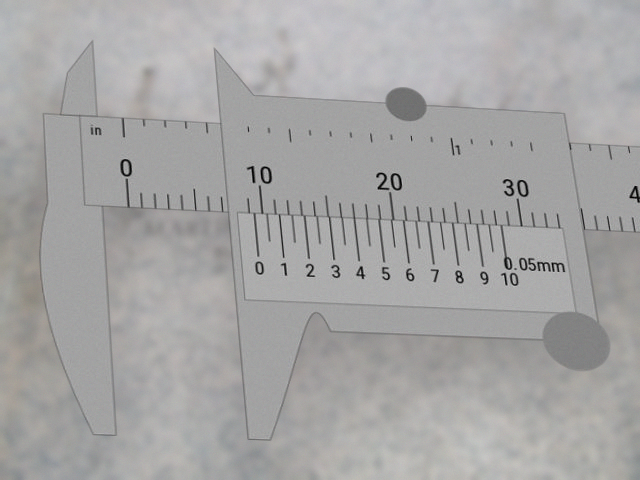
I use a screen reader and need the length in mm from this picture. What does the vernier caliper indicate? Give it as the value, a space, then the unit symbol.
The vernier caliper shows 9.4 mm
